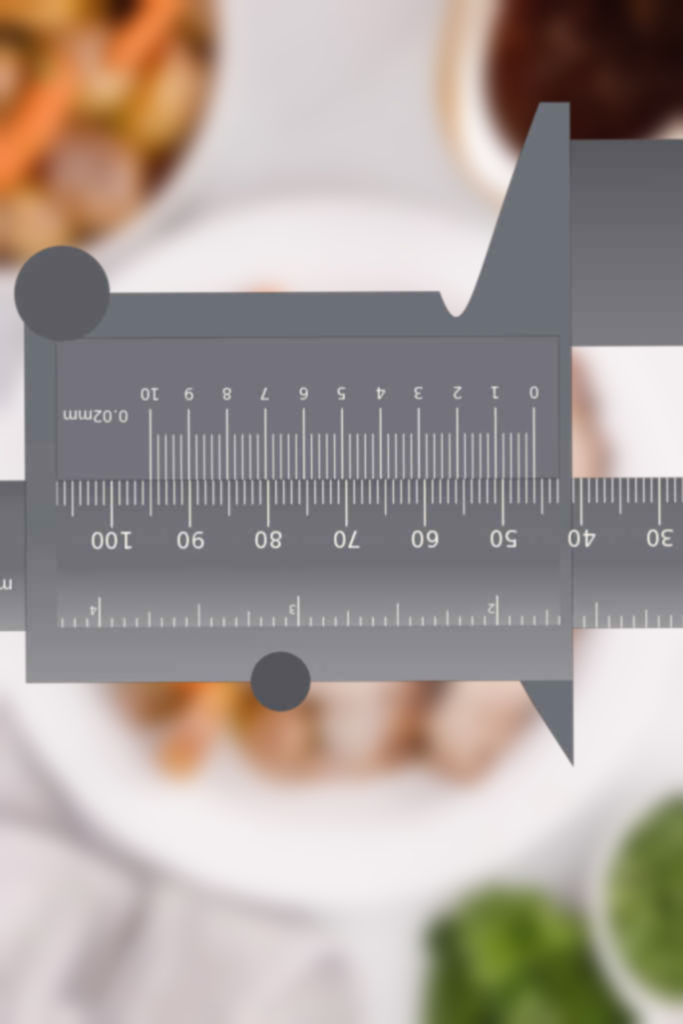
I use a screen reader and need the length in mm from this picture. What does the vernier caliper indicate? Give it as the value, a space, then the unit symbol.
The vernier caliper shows 46.0 mm
